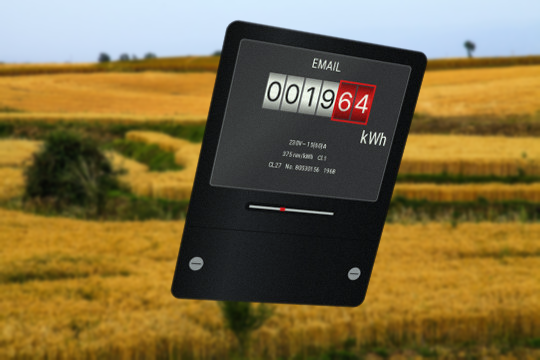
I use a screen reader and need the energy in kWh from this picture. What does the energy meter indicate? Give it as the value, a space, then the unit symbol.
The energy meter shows 19.64 kWh
